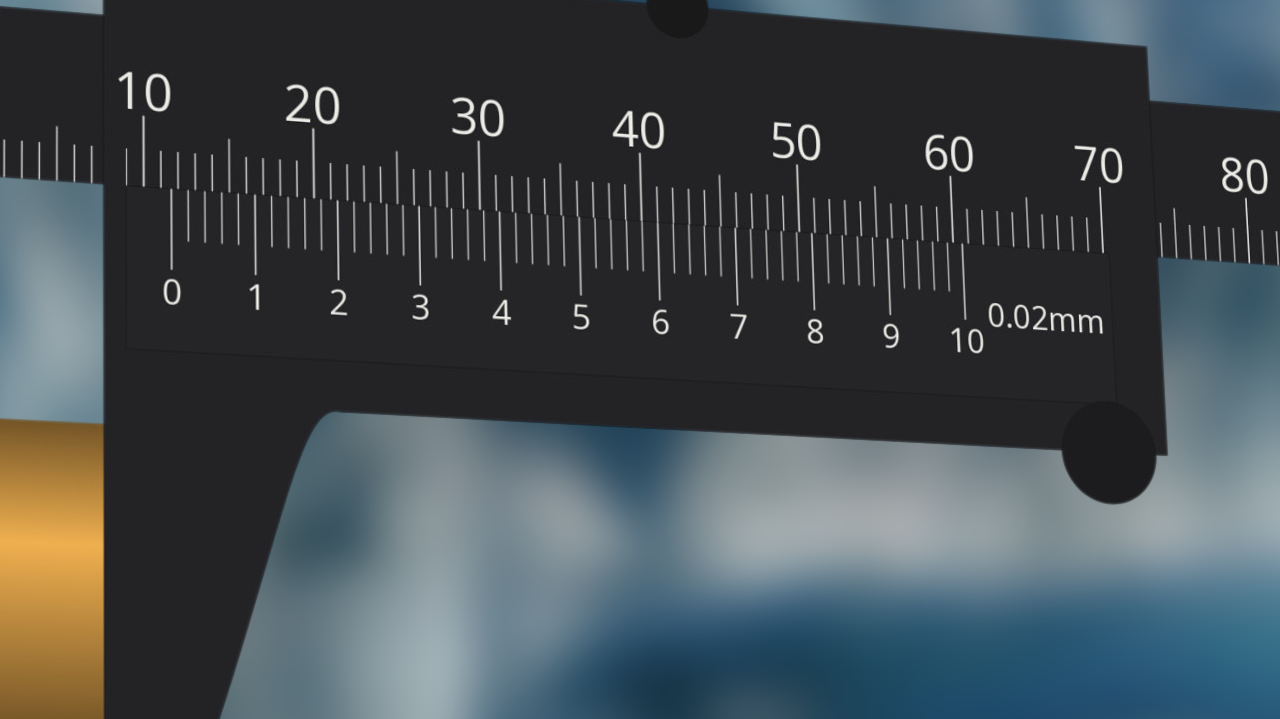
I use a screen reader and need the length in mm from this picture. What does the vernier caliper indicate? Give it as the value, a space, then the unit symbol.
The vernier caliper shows 11.6 mm
